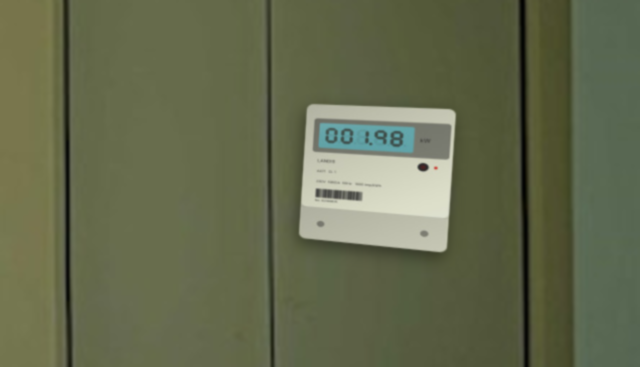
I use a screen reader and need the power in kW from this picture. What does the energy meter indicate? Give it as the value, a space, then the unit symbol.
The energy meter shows 1.98 kW
